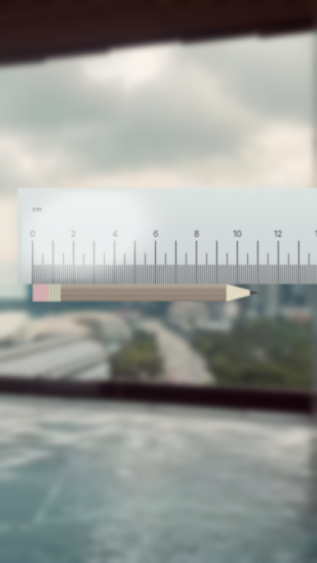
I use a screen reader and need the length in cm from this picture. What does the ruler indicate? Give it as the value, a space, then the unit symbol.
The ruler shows 11 cm
